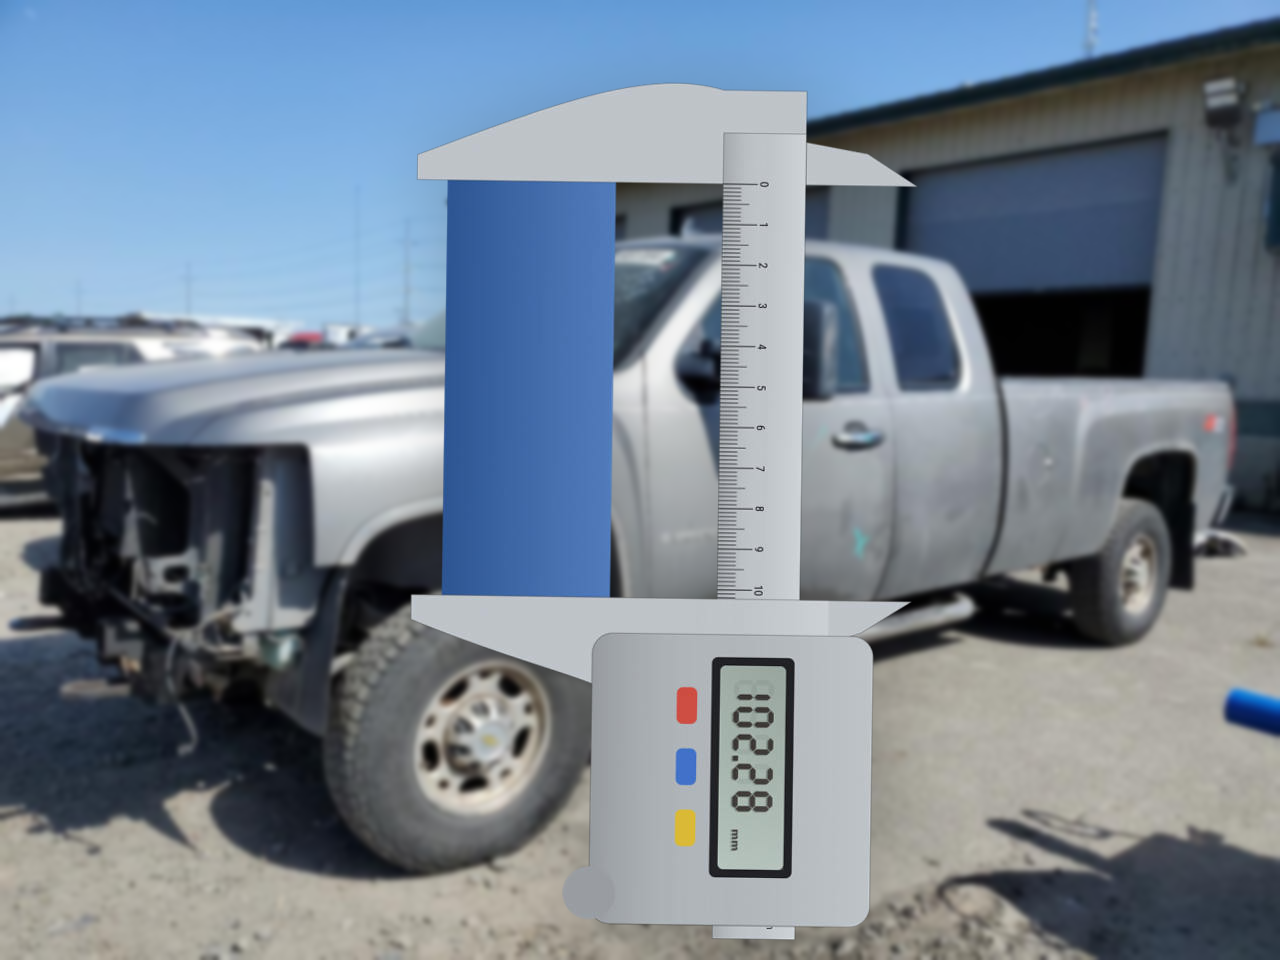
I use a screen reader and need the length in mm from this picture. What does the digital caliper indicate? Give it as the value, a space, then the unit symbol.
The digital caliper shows 102.28 mm
